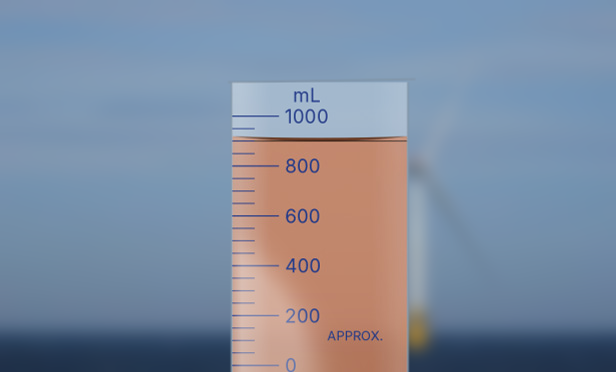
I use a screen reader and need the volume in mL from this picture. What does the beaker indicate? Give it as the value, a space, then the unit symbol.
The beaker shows 900 mL
